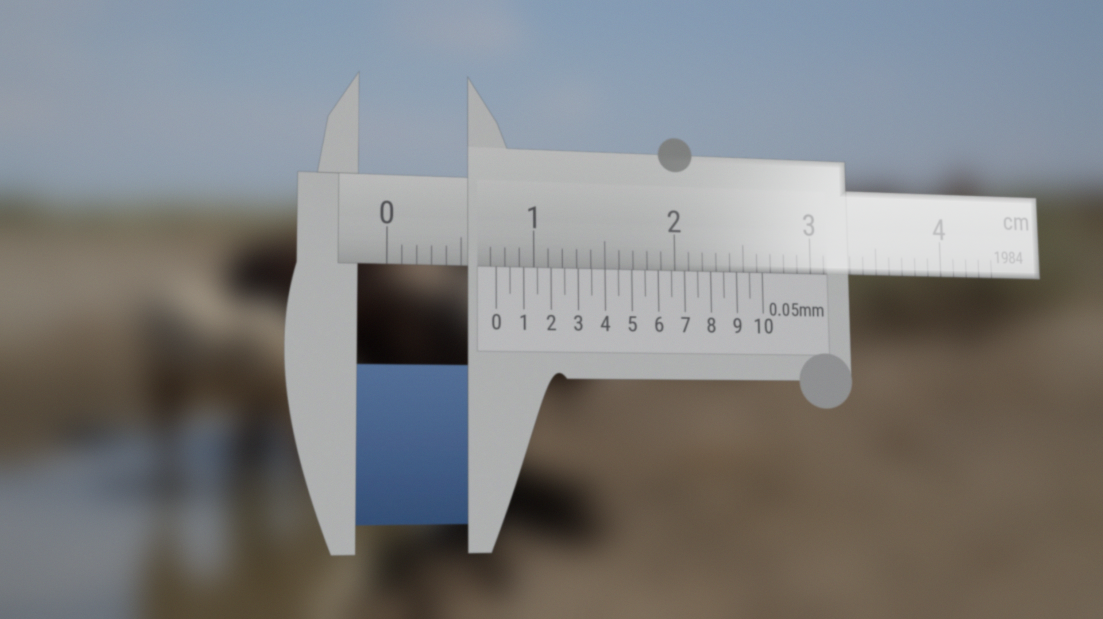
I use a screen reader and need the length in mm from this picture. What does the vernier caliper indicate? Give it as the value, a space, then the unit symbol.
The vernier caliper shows 7.4 mm
